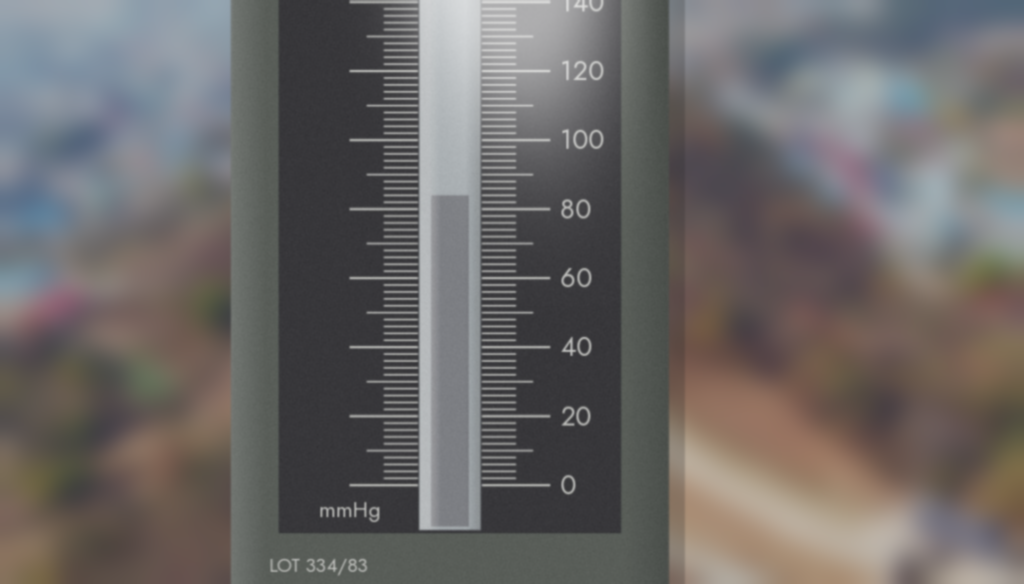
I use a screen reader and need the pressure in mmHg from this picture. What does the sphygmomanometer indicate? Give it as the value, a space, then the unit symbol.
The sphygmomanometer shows 84 mmHg
